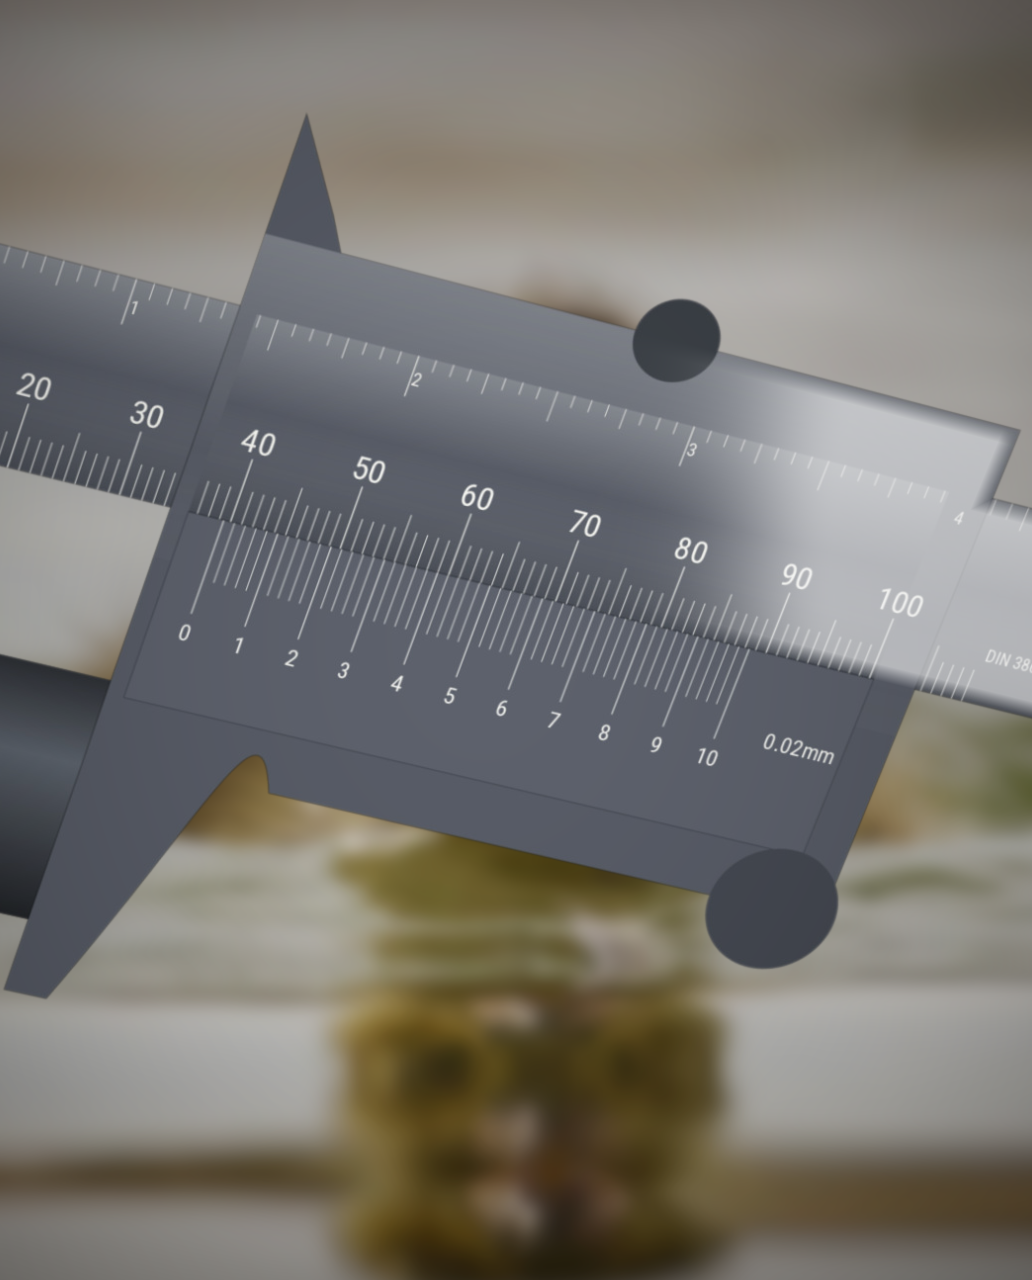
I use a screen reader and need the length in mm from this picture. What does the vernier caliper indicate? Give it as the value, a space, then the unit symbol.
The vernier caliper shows 39.4 mm
